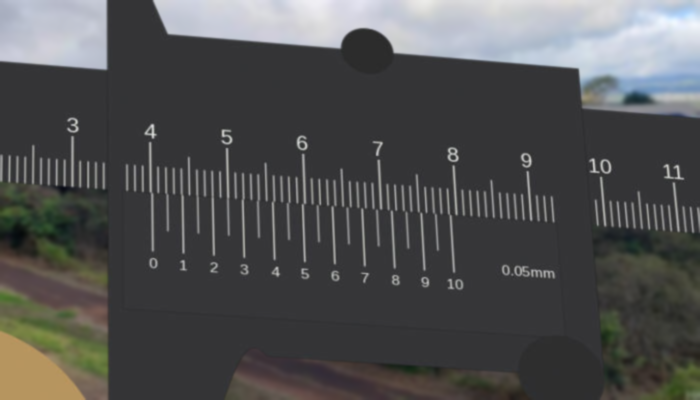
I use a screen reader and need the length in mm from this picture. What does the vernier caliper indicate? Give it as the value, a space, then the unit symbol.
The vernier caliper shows 40.2 mm
